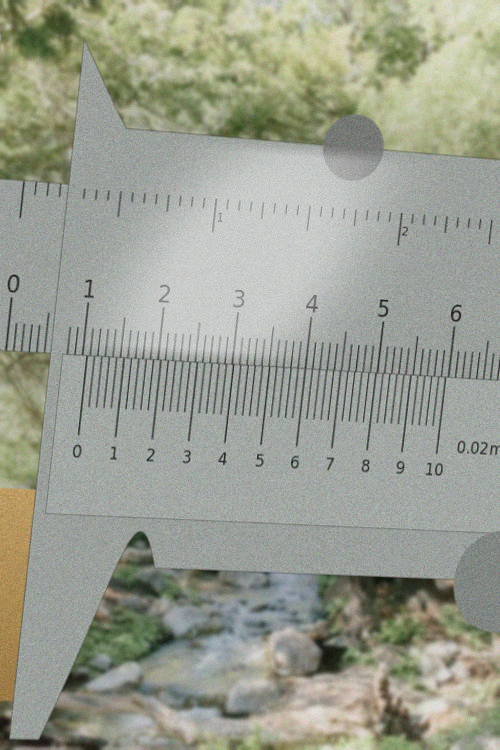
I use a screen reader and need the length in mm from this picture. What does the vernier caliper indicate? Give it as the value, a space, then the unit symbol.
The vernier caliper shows 10.6 mm
